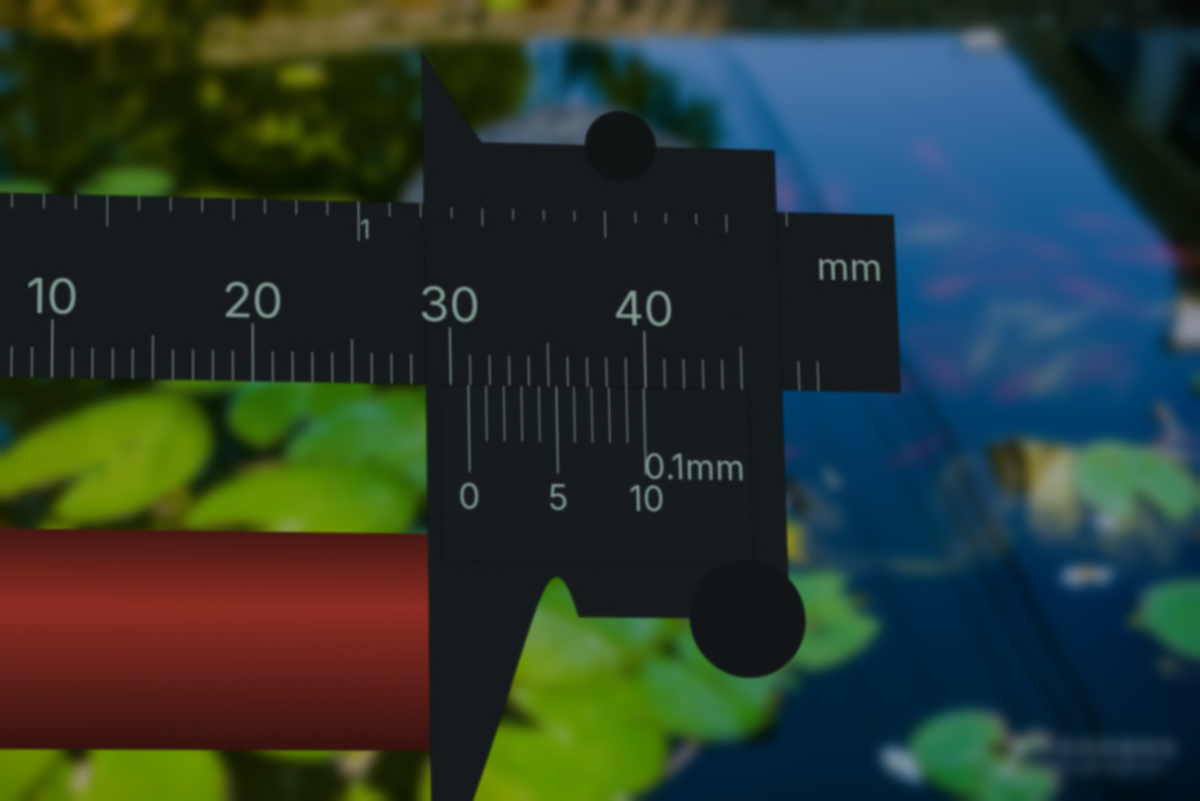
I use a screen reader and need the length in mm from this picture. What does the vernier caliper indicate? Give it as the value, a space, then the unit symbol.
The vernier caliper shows 30.9 mm
